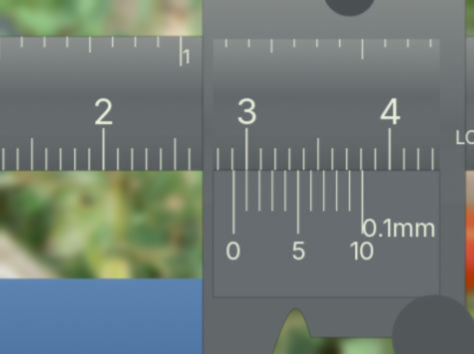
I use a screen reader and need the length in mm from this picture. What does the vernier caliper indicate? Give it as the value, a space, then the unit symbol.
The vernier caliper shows 29.1 mm
